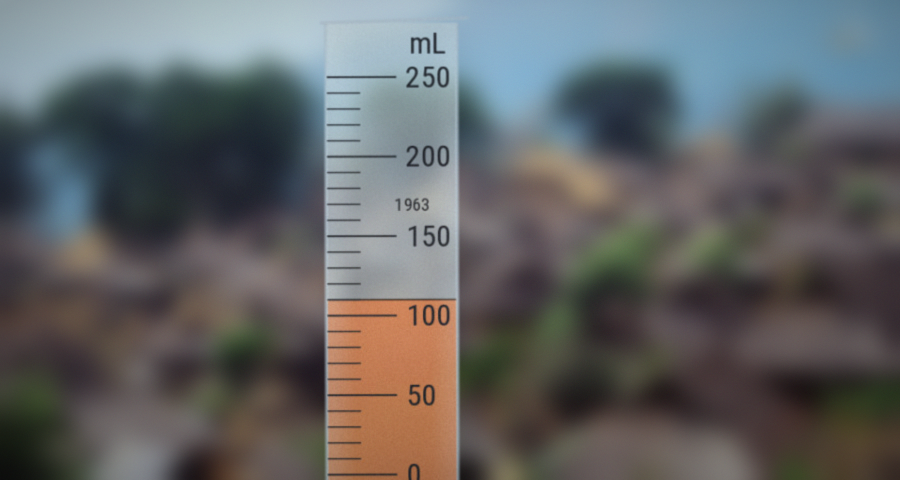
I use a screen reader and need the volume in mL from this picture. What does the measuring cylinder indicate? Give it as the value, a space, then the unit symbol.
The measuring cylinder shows 110 mL
